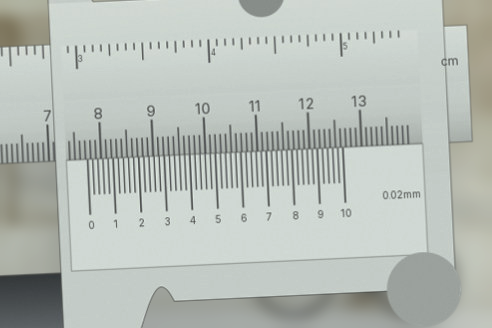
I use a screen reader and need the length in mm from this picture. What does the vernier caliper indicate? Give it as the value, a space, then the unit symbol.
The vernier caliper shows 77.4 mm
